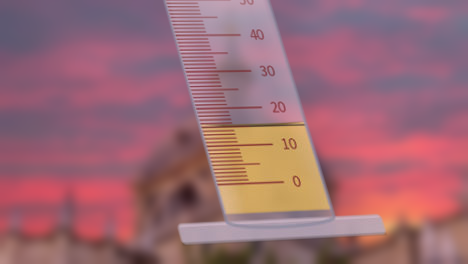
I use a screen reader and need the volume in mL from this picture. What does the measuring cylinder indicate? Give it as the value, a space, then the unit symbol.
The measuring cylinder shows 15 mL
